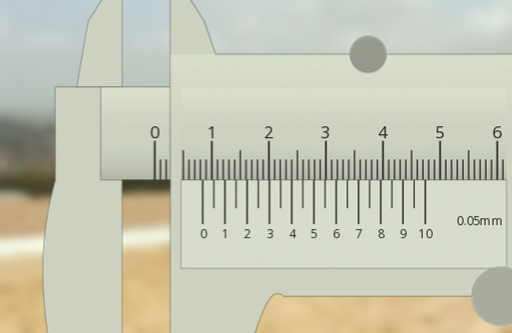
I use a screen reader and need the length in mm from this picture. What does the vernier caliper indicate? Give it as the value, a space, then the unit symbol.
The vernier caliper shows 8.4 mm
